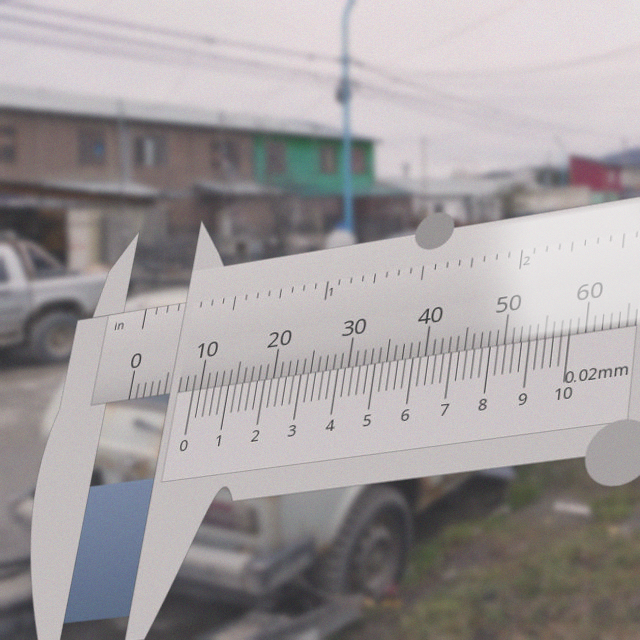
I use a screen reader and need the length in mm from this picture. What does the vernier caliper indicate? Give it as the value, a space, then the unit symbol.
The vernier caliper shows 9.0 mm
